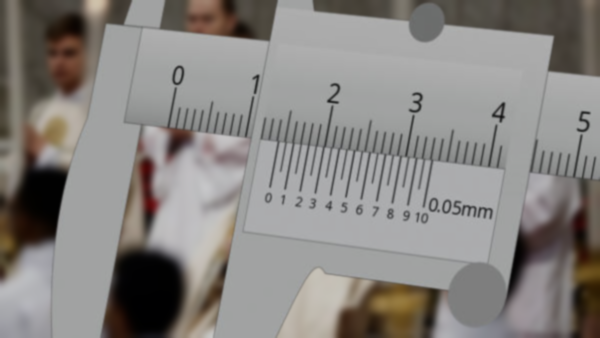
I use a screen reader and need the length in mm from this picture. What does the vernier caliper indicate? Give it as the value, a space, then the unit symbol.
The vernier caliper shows 14.2 mm
